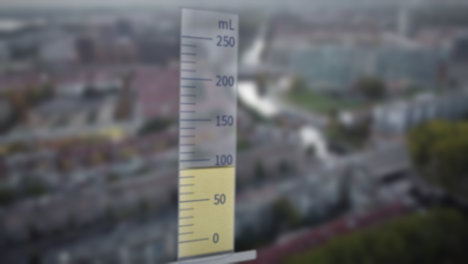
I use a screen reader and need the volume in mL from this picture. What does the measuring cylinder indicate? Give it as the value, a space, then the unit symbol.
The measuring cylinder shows 90 mL
